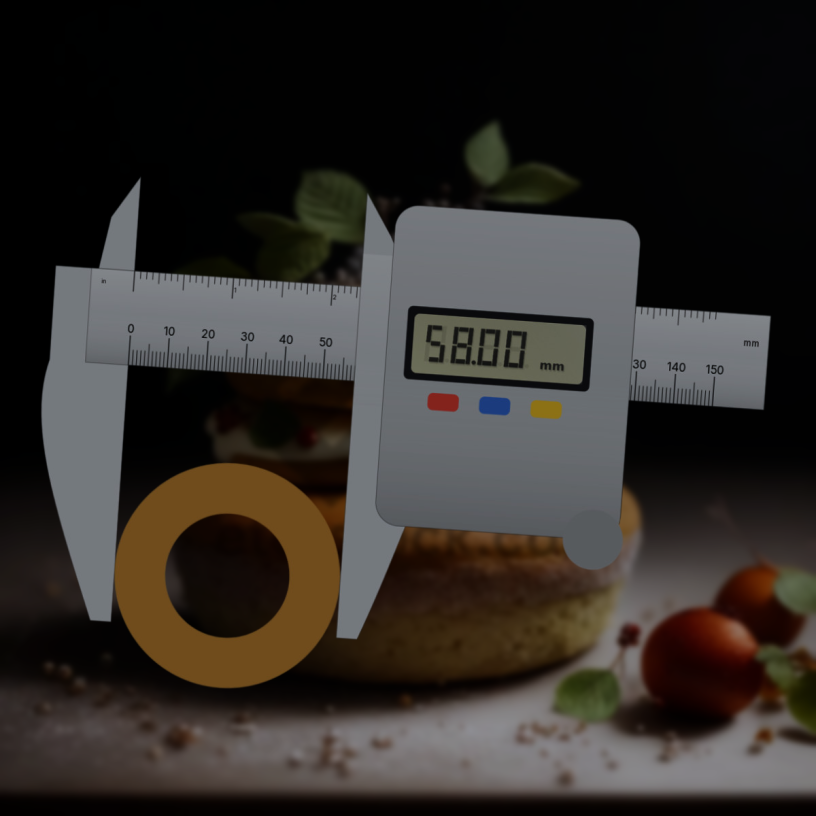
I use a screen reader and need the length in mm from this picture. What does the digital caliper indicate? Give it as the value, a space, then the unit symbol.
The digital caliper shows 58.00 mm
